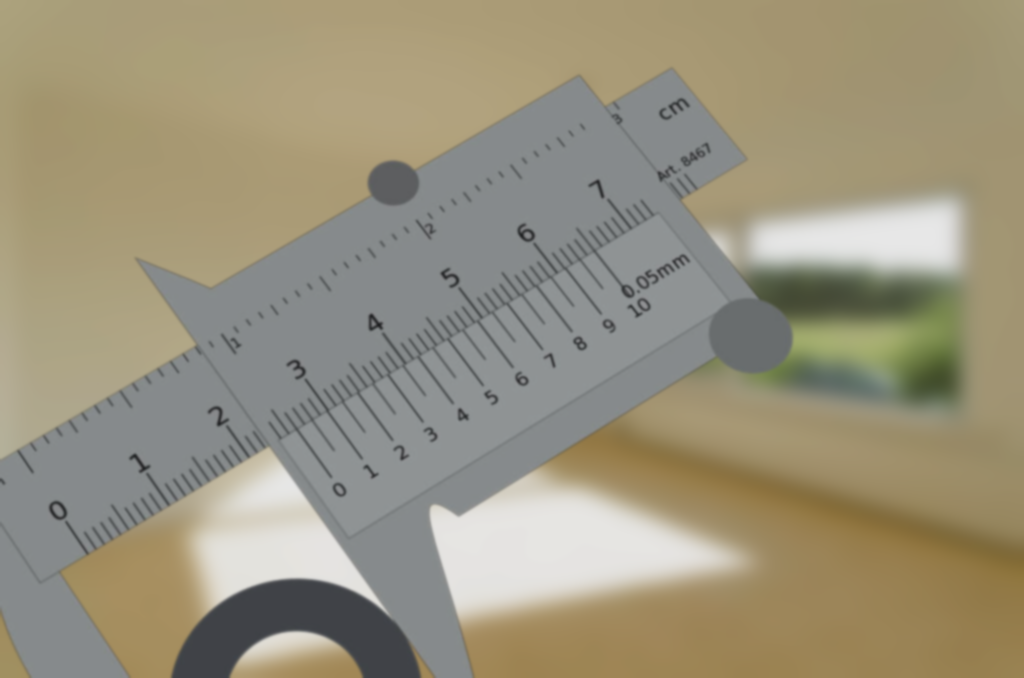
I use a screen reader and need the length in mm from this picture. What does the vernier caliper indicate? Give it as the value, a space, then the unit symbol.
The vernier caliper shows 26.0 mm
